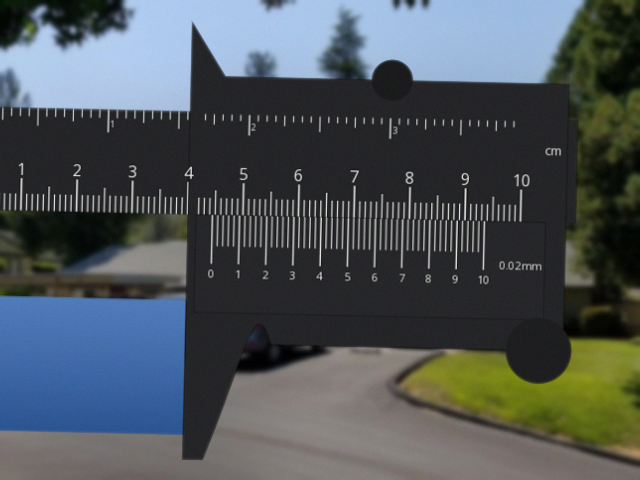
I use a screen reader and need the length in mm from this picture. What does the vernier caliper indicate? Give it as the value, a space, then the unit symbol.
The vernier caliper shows 44.5 mm
